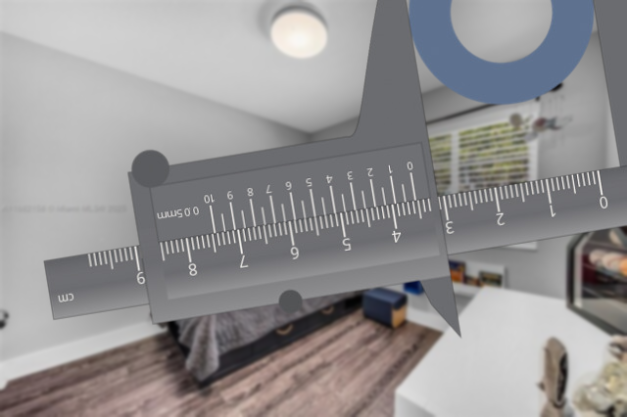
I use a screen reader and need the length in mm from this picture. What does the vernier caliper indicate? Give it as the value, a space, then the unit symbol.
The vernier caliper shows 35.5 mm
